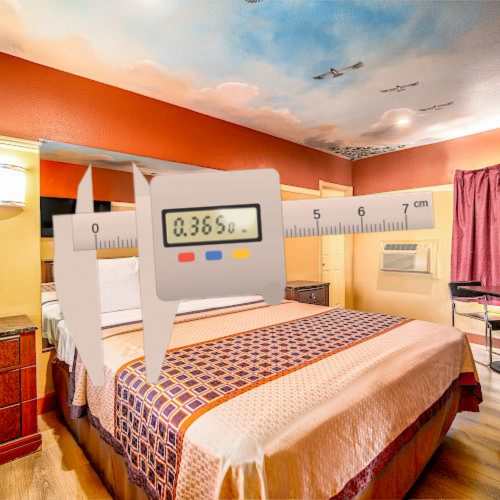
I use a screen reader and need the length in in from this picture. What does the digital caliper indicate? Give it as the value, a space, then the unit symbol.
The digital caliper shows 0.3650 in
